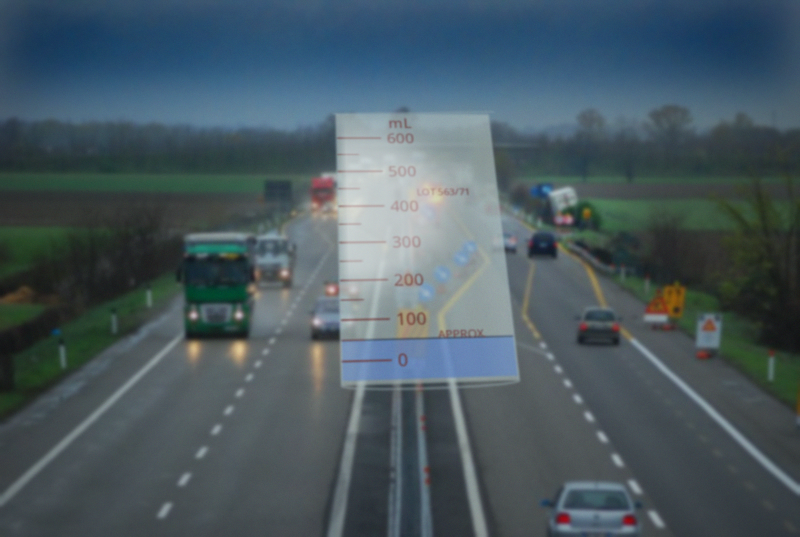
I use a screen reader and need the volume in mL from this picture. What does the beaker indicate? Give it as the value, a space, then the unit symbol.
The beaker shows 50 mL
